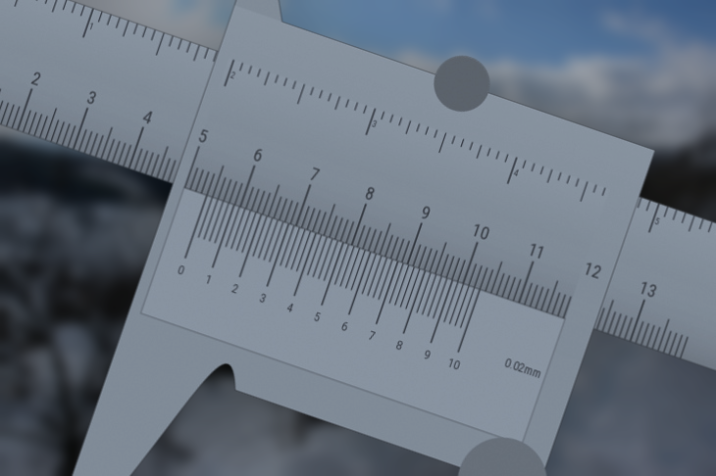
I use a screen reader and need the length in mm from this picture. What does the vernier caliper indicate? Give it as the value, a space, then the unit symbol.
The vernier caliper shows 54.0 mm
